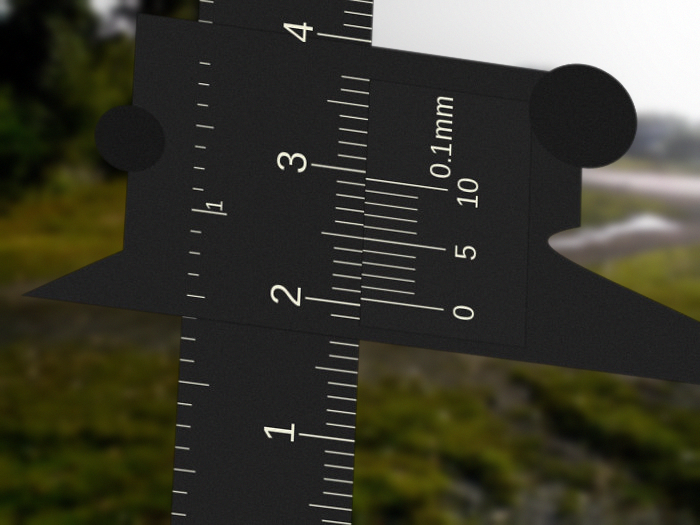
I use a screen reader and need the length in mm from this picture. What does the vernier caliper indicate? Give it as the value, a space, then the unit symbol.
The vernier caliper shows 20.5 mm
